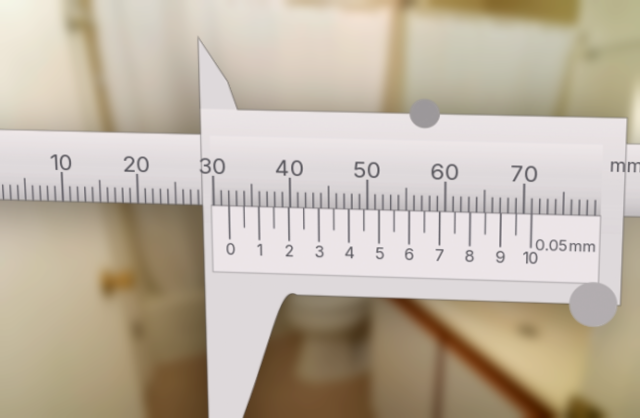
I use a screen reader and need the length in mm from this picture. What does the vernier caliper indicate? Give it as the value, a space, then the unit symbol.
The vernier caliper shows 32.0 mm
